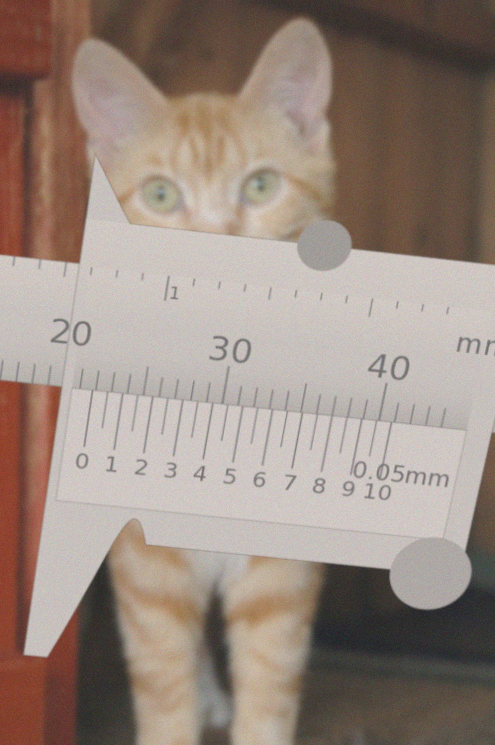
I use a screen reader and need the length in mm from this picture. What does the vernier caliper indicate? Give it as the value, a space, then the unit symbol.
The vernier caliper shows 21.8 mm
